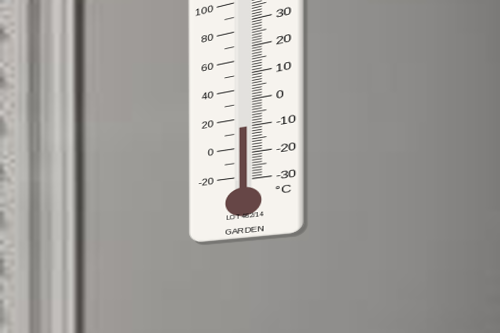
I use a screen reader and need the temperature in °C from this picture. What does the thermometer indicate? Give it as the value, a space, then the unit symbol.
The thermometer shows -10 °C
